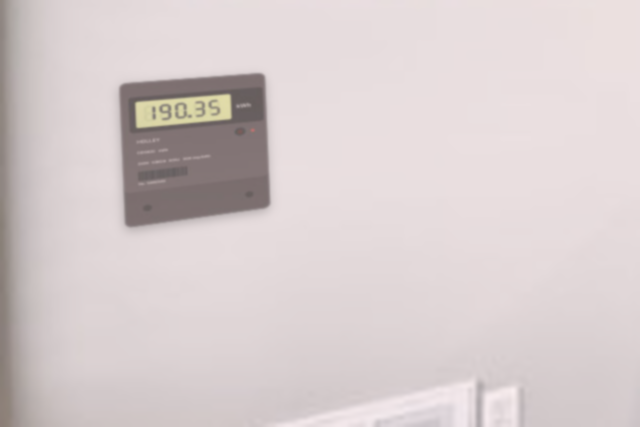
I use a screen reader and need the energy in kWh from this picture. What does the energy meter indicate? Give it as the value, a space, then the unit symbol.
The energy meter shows 190.35 kWh
